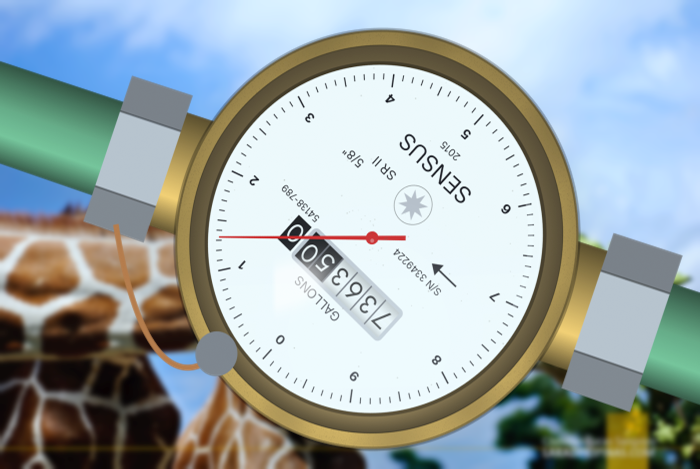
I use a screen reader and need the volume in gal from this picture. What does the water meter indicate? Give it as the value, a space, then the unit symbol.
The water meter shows 7363501.3 gal
